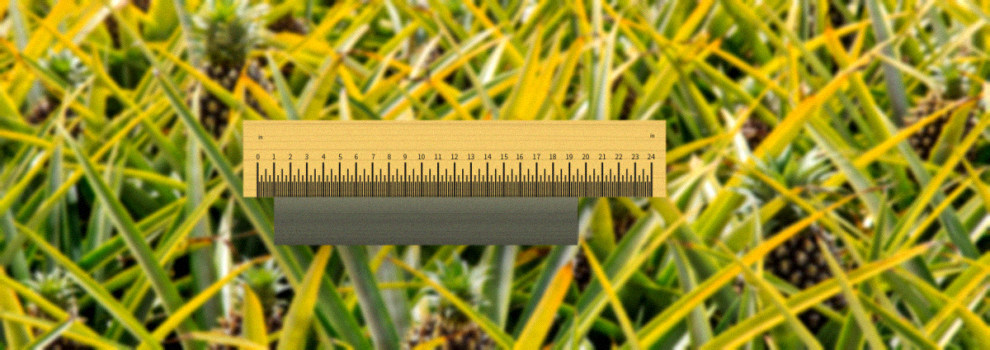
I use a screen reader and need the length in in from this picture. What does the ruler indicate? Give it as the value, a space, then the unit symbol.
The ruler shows 18.5 in
